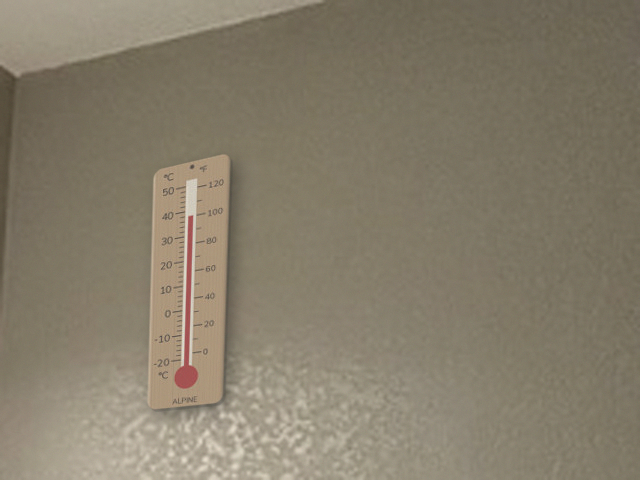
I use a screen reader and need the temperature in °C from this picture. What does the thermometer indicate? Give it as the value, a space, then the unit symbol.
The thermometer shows 38 °C
